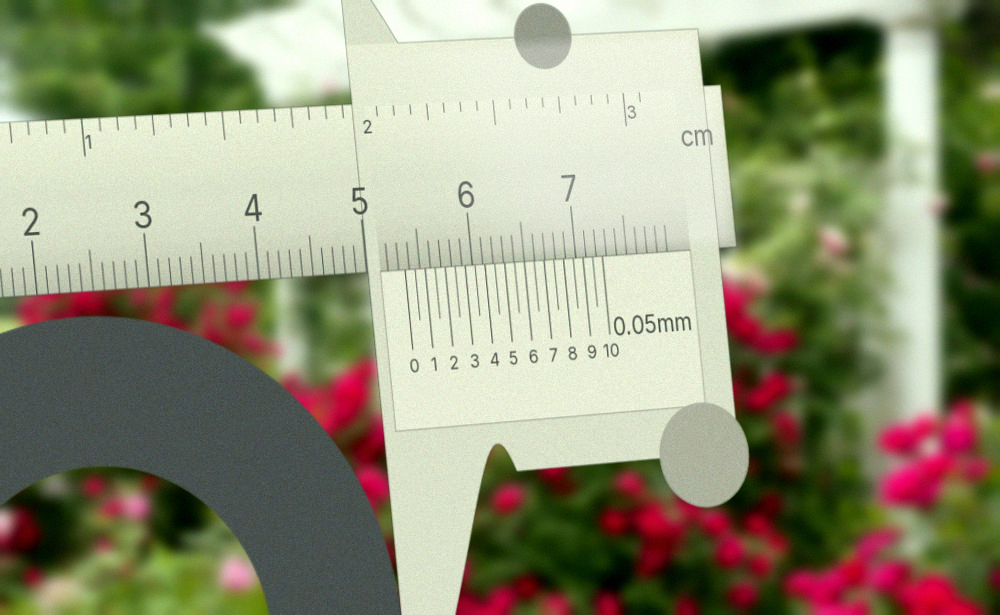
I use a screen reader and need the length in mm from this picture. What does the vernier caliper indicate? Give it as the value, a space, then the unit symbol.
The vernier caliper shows 53.6 mm
